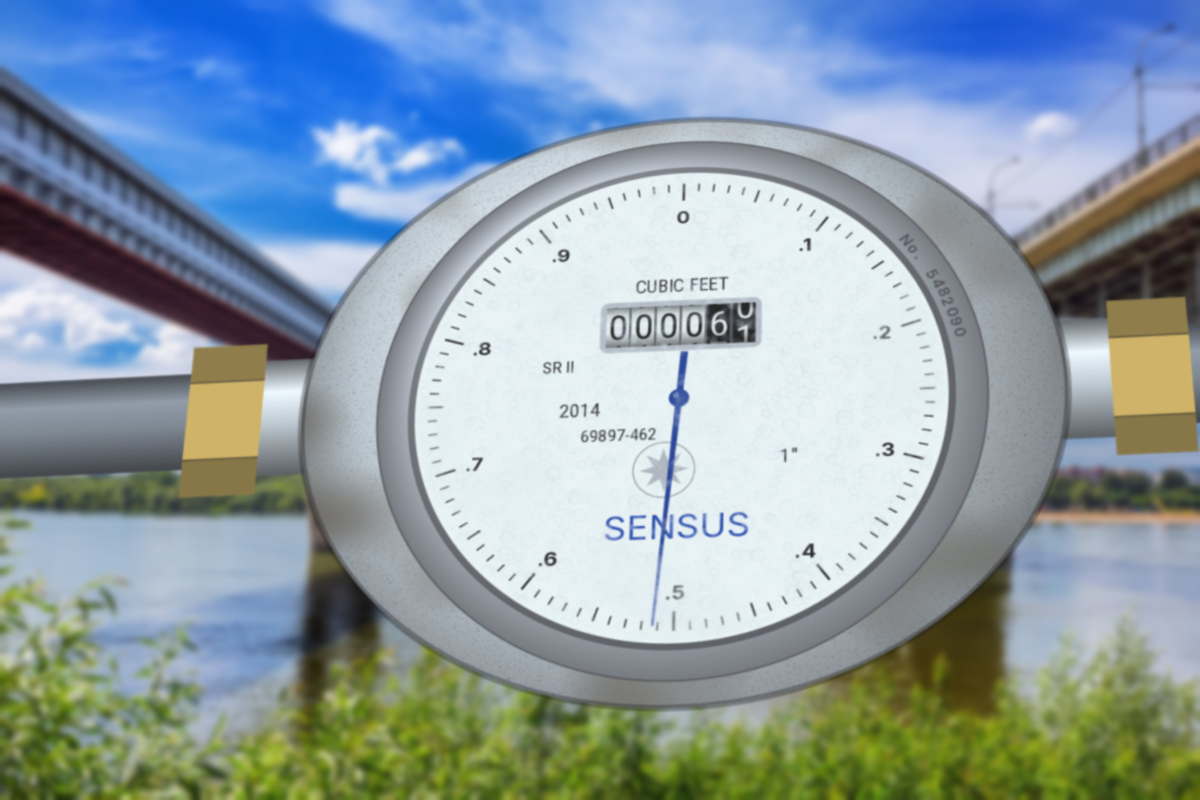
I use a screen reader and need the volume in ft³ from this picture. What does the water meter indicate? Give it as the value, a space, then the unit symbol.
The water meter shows 60.51 ft³
